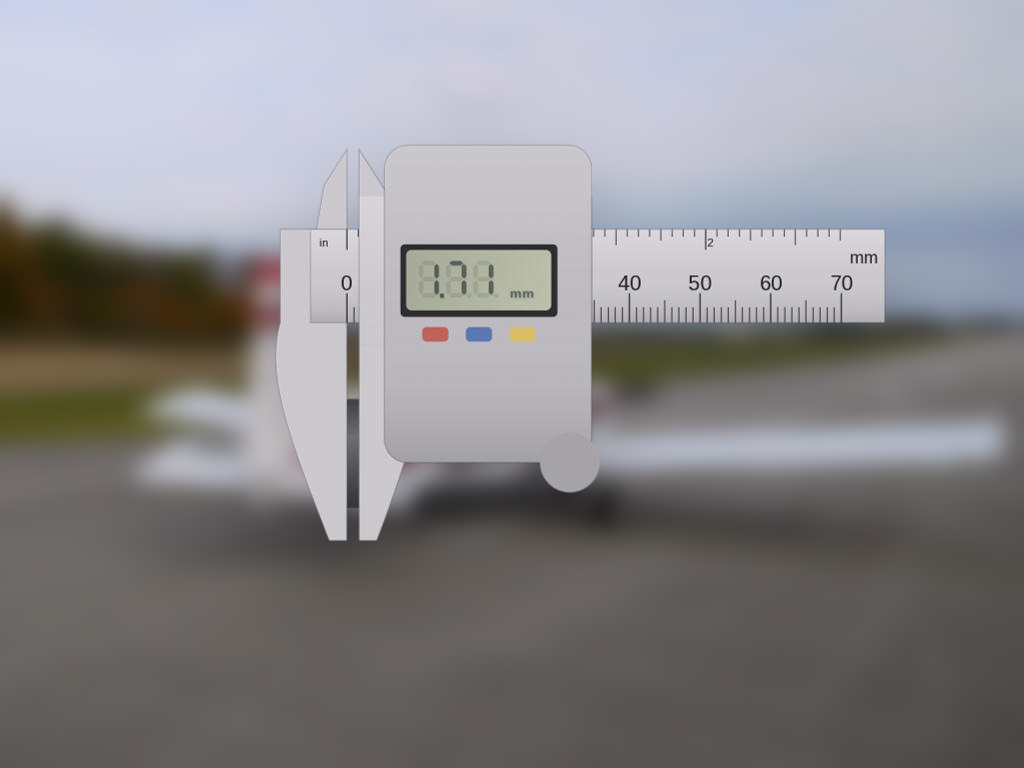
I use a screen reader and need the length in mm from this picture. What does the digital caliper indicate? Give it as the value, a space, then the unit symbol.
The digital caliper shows 1.71 mm
